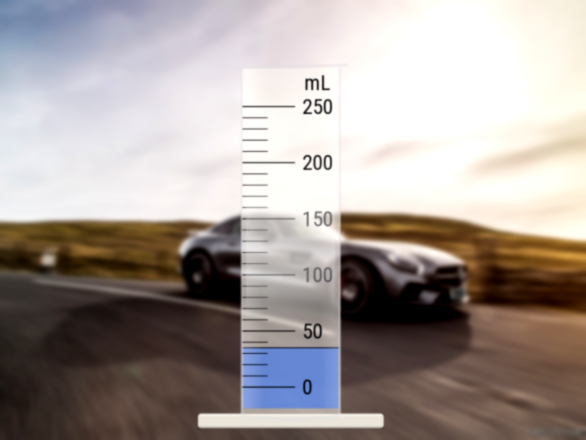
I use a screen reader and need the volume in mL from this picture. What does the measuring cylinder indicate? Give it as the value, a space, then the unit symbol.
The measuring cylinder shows 35 mL
